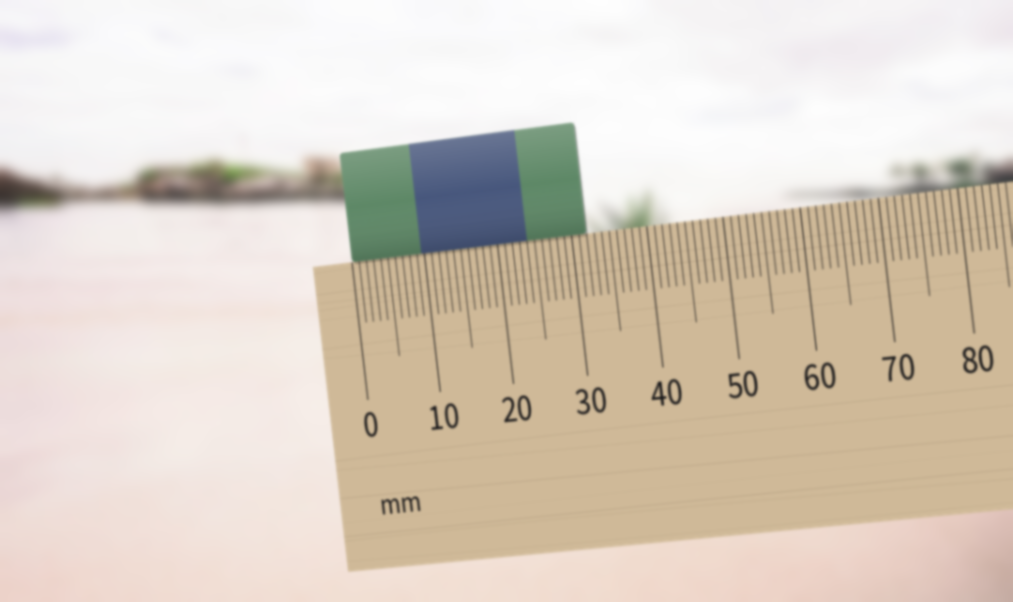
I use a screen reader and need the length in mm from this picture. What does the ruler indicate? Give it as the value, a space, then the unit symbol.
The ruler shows 32 mm
